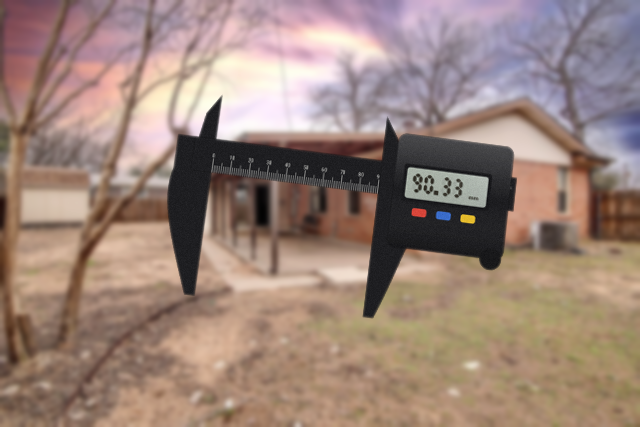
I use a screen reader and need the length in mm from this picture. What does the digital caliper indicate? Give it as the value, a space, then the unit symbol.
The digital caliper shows 90.33 mm
